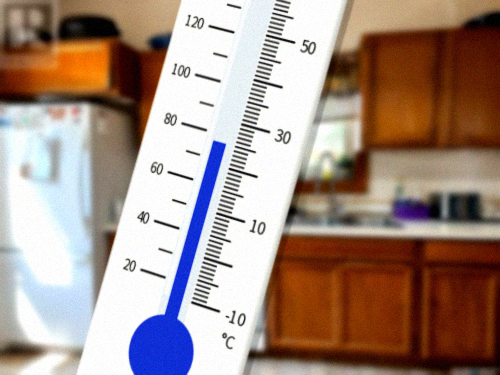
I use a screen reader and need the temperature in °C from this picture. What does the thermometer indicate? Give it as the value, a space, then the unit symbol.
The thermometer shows 25 °C
